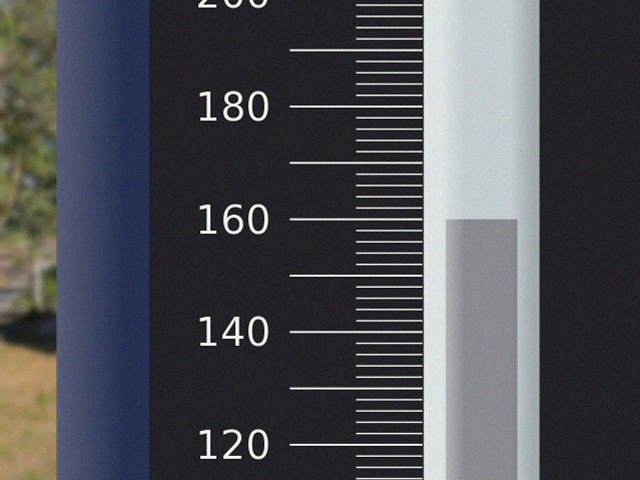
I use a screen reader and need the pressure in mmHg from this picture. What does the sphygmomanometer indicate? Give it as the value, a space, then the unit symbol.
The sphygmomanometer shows 160 mmHg
